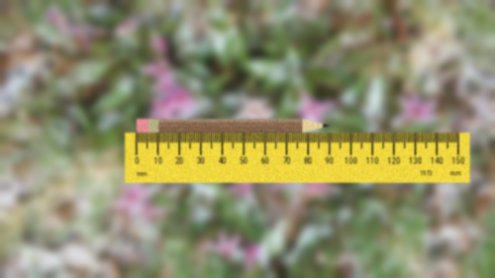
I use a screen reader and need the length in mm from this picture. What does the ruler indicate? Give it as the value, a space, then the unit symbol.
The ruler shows 90 mm
